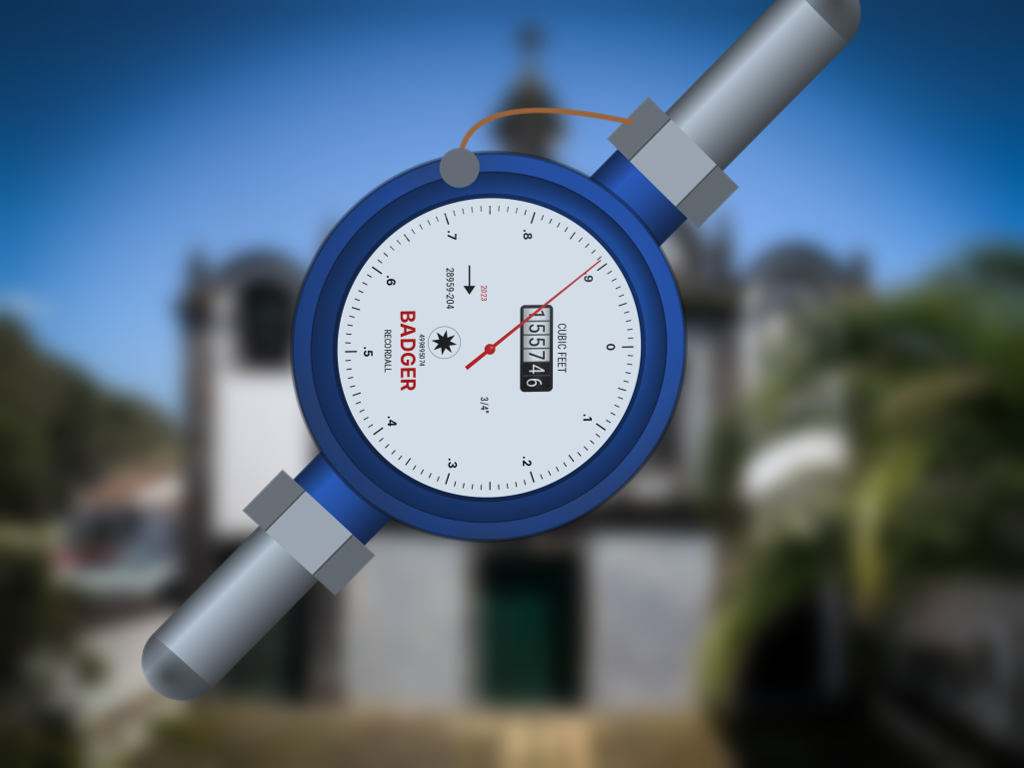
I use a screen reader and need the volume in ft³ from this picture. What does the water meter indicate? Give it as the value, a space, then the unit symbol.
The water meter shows 155745.89 ft³
